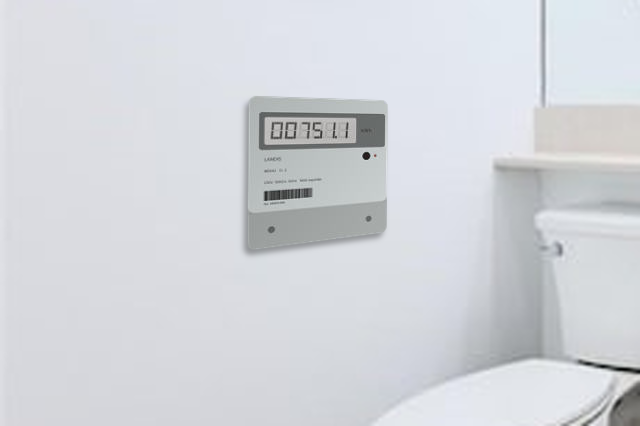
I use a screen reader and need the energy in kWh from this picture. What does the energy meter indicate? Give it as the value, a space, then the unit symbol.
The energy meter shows 751.1 kWh
